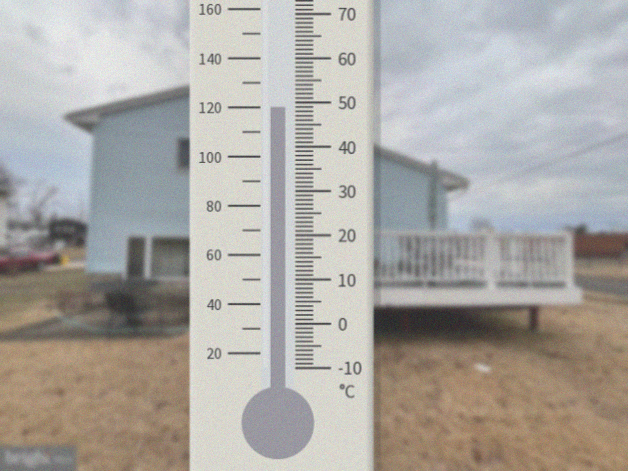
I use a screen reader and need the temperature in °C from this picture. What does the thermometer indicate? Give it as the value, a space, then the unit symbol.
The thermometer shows 49 °C
